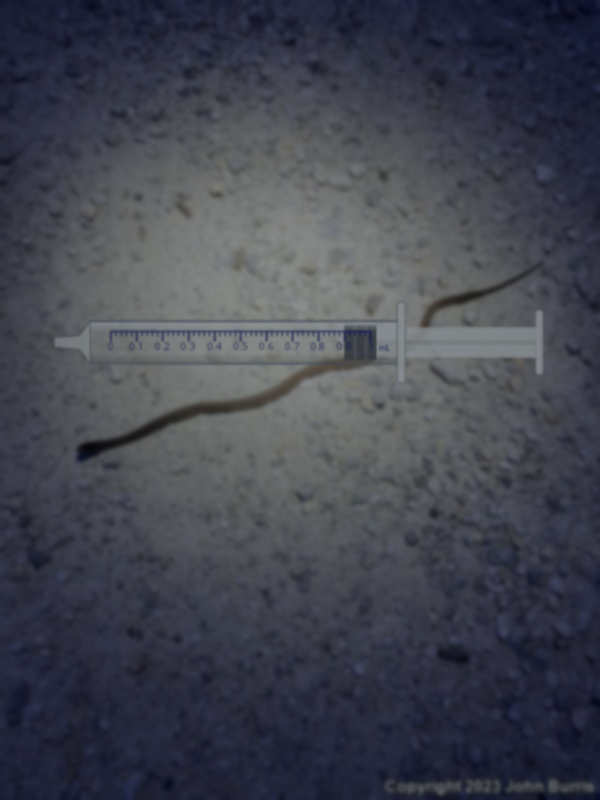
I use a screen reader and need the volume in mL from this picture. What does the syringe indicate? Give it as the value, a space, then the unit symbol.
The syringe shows 0.9 mL
